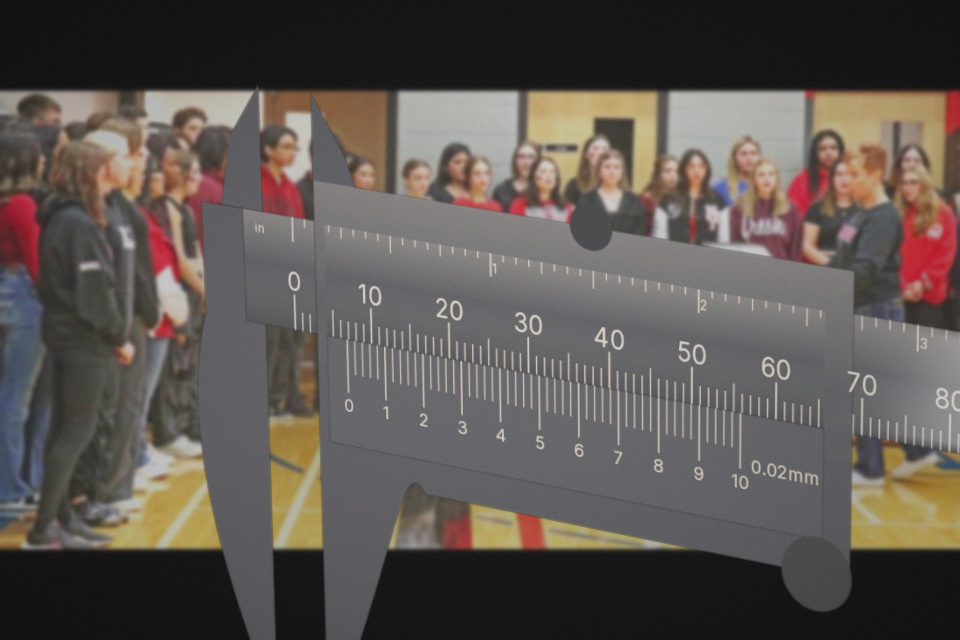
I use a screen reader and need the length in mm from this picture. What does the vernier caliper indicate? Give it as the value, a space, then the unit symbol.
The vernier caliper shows 6.8 mm
